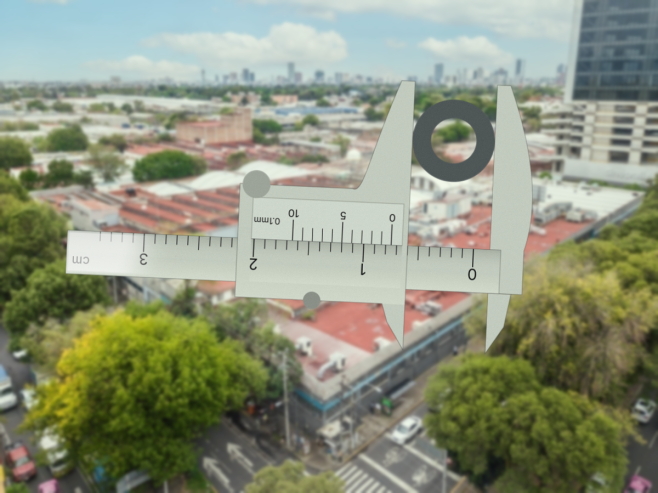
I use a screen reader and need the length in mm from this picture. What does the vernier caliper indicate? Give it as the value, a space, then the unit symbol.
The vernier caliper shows 7.5 mm
